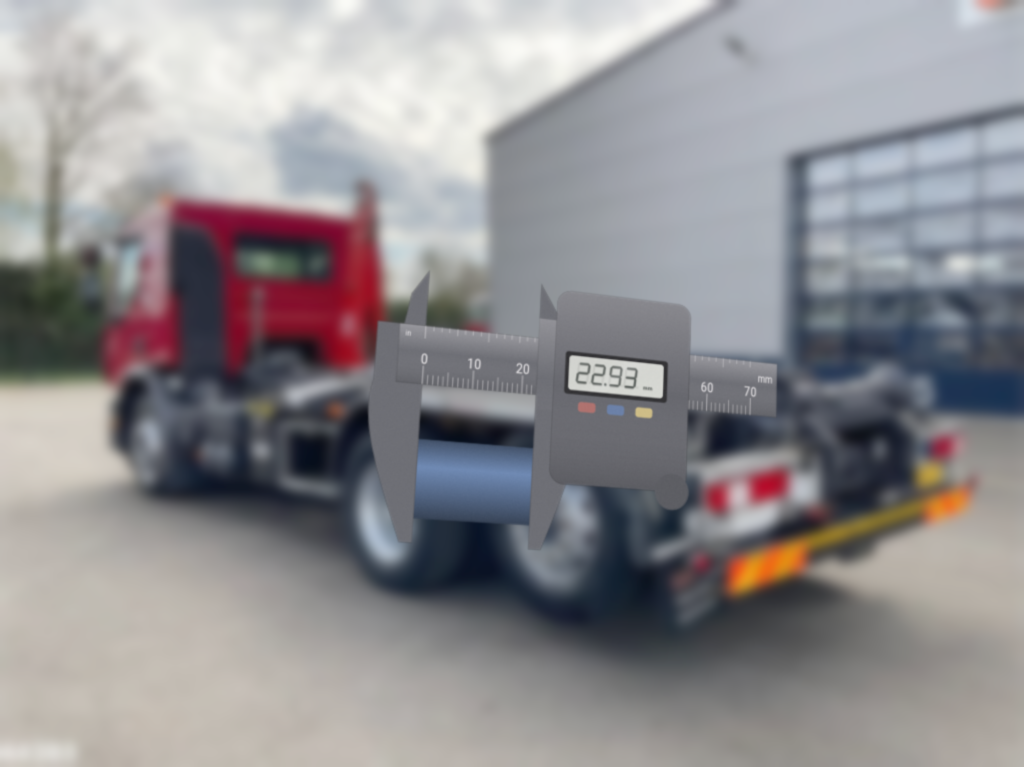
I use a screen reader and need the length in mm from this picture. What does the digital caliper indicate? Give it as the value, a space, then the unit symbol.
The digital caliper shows 22.93 mm
